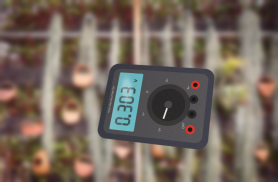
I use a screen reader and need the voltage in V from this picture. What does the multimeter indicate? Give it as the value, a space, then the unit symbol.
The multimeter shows 0.303 V
